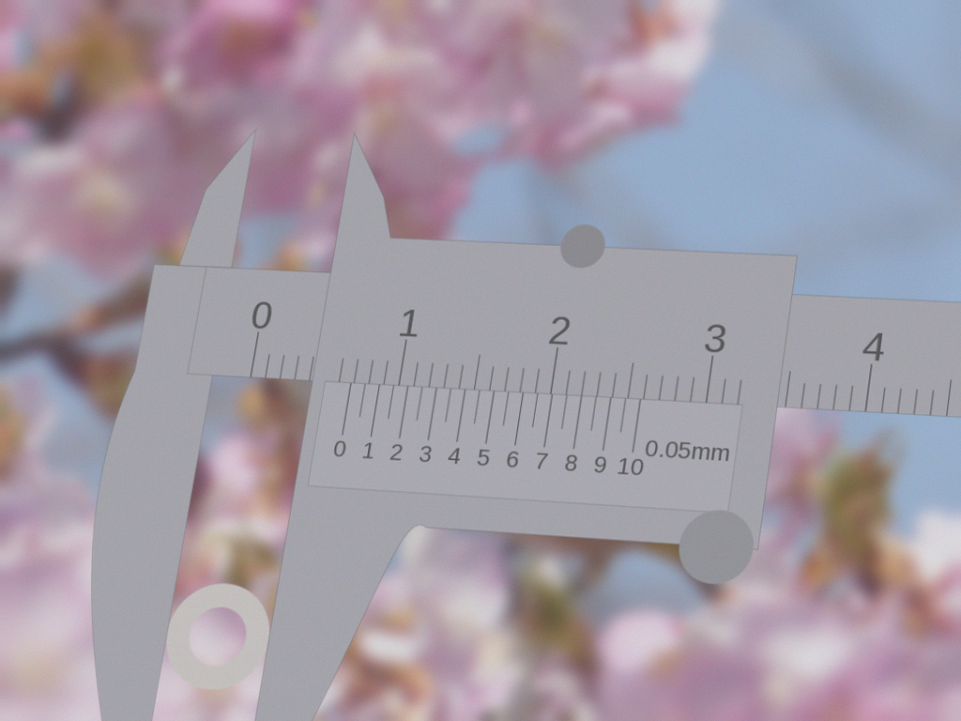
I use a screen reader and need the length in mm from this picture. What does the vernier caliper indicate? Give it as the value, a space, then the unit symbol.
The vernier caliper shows 6.8 mm
